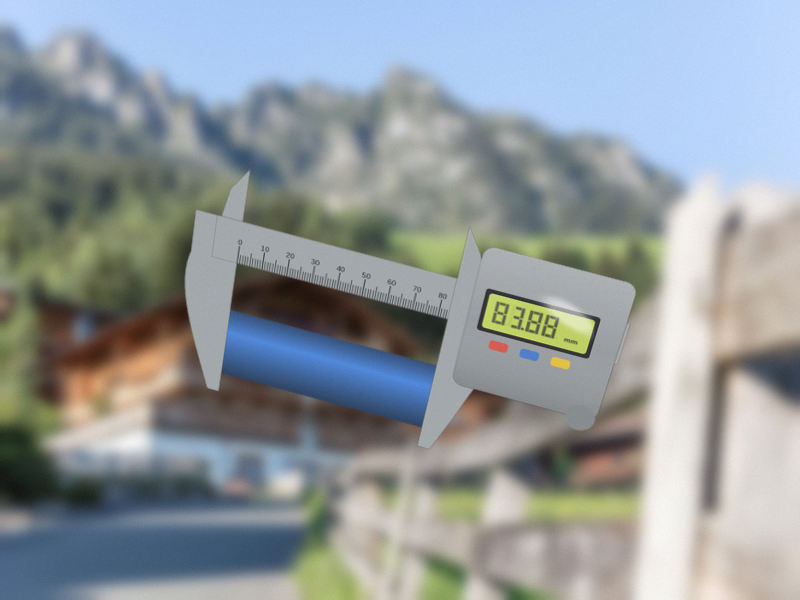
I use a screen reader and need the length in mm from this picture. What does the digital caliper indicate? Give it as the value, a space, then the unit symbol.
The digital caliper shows 83.88 mm
